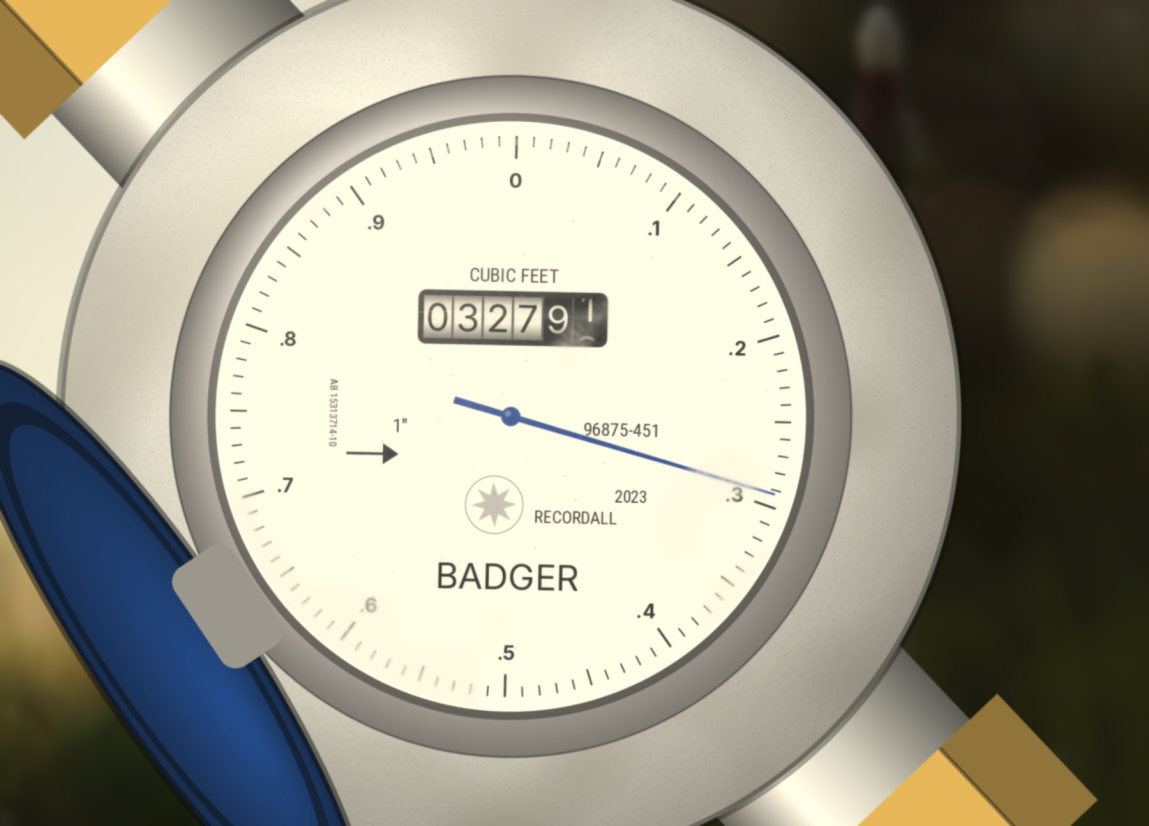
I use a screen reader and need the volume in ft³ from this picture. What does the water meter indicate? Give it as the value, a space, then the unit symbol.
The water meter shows 32791.29 ft³
